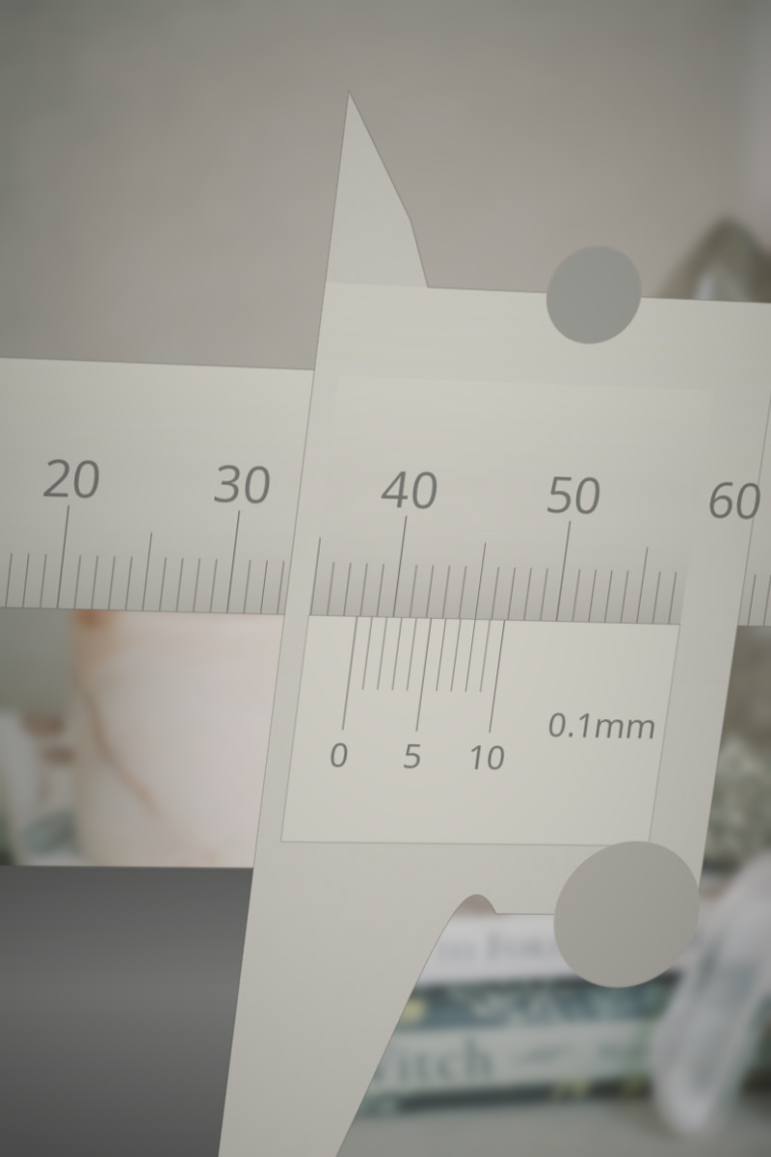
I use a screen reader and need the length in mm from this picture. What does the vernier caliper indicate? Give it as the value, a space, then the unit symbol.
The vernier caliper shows 37.8 mm
